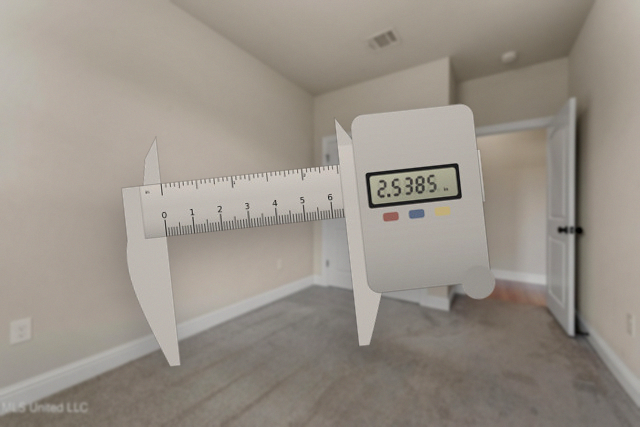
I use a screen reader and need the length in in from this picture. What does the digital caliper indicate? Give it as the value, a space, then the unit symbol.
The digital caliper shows 2.5385 in
